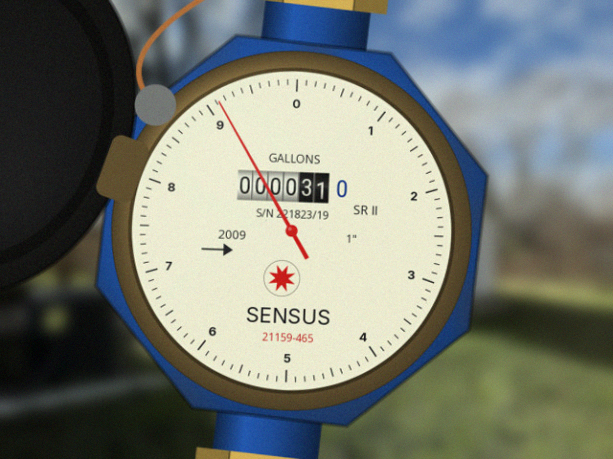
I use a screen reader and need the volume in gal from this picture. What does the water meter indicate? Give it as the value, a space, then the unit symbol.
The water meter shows 309.1 gal
